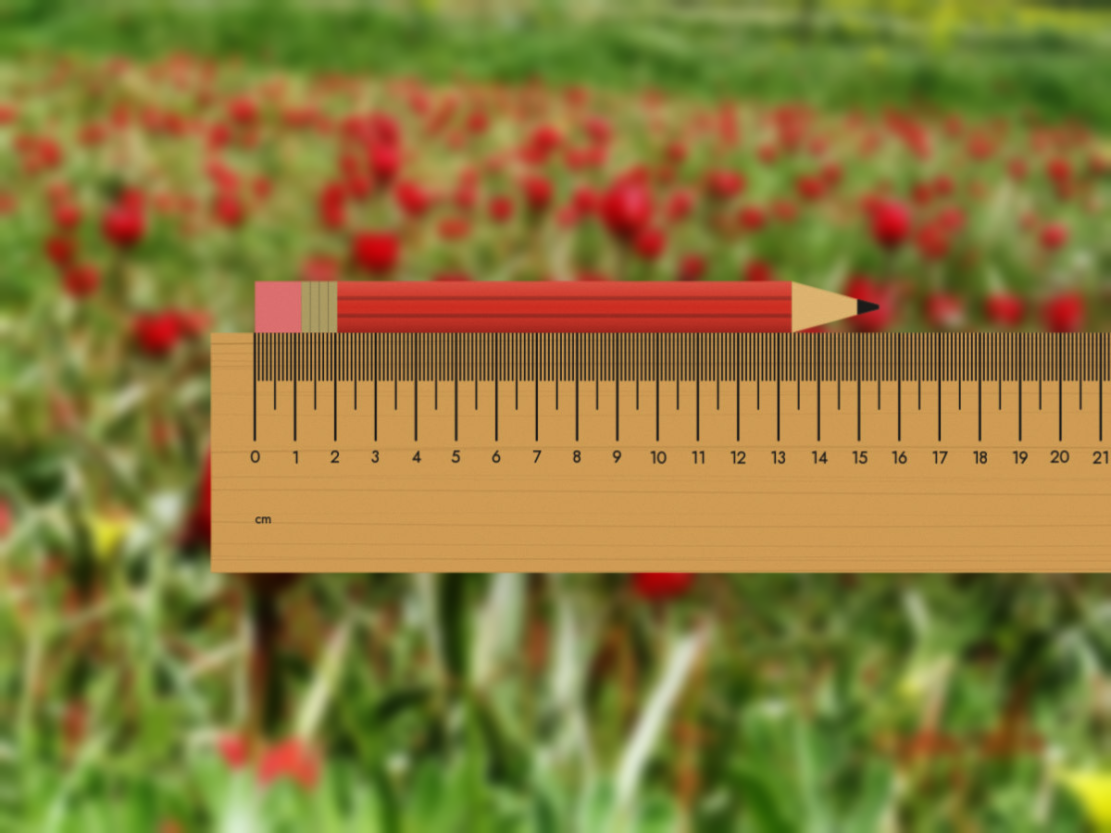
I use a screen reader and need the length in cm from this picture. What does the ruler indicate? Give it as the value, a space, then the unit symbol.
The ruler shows 15.5 cm
